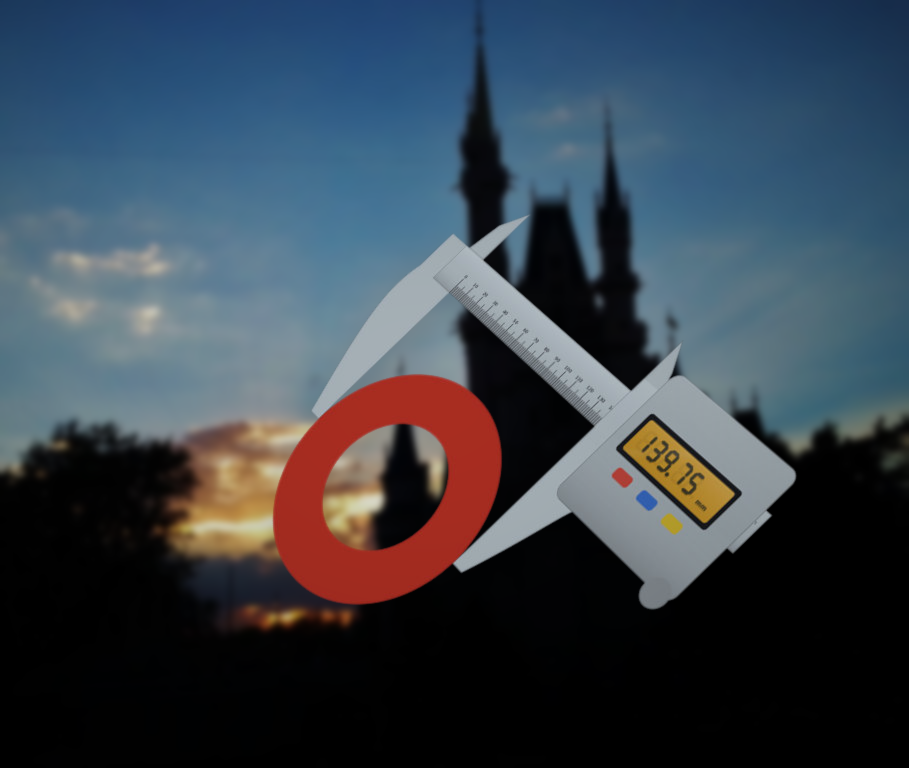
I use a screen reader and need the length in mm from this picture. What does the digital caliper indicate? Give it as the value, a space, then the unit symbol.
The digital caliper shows 139.75 mm
